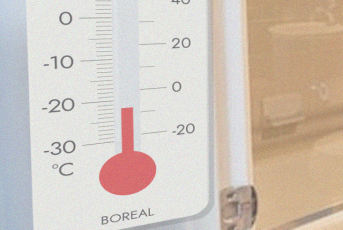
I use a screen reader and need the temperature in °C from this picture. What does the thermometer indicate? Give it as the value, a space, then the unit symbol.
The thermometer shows -22 °C
